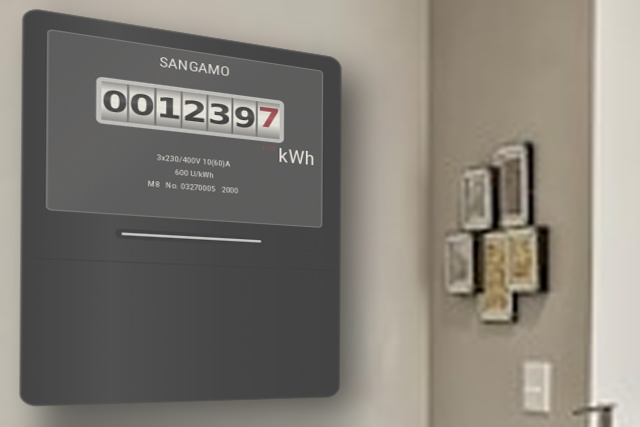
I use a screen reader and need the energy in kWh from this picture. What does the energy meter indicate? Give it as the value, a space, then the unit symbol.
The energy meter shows 1239.7 kWh
